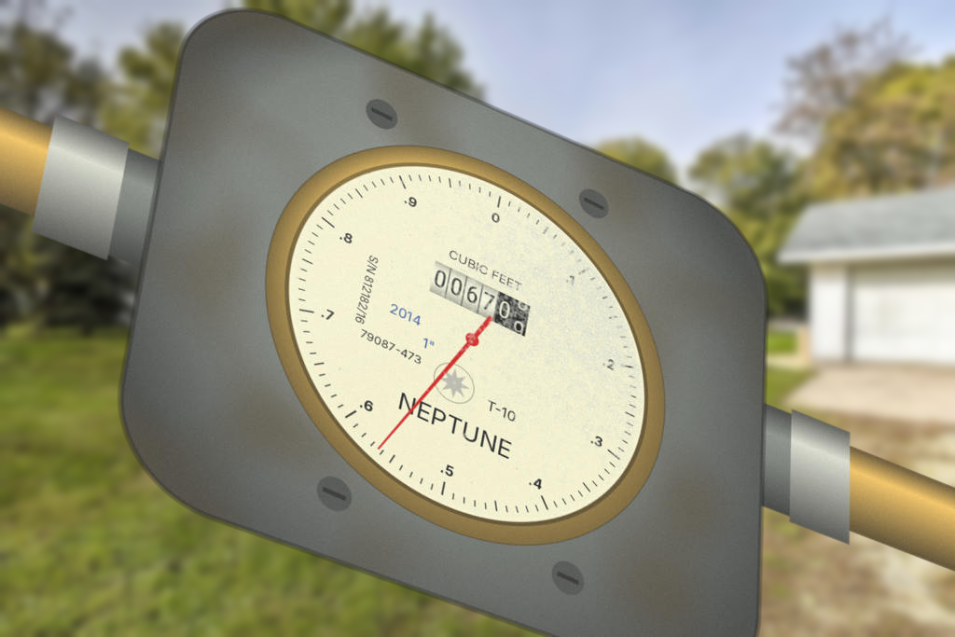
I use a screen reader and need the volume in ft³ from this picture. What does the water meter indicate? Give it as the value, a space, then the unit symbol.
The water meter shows 6708.56 ft³
